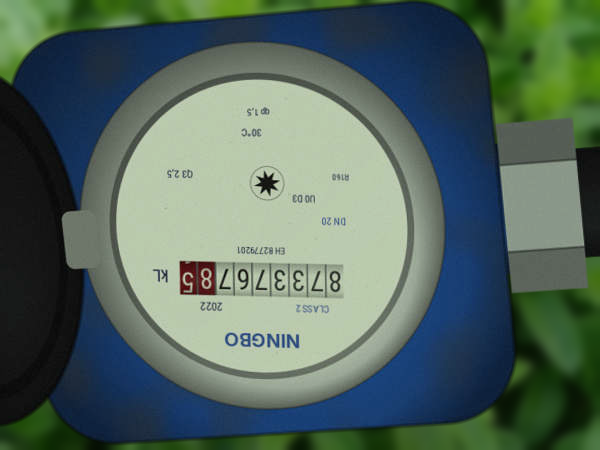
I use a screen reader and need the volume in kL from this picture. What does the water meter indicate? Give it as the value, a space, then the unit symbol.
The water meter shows 8733767.85 kL
